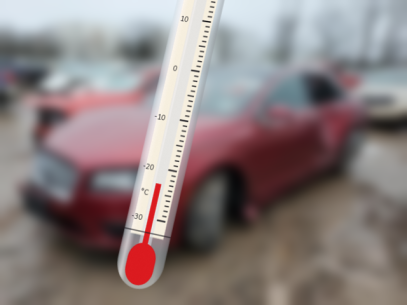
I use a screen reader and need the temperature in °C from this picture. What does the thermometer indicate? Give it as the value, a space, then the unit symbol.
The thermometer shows -23 °C
